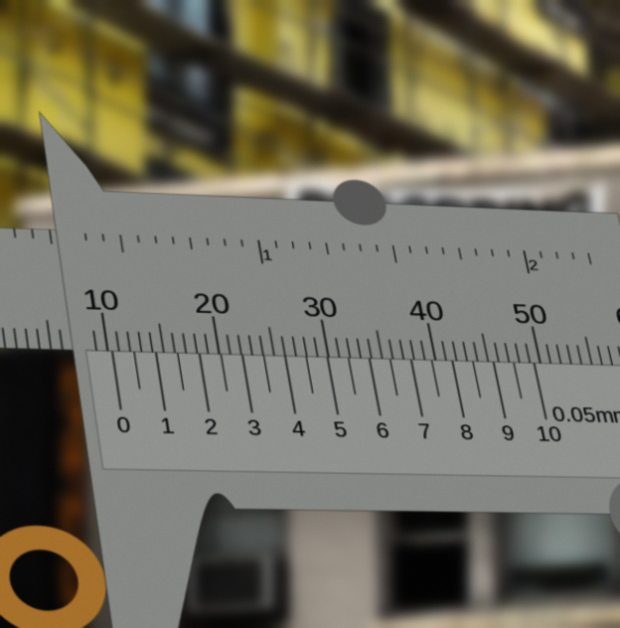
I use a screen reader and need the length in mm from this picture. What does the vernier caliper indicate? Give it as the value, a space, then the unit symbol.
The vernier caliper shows 10.4 mm
